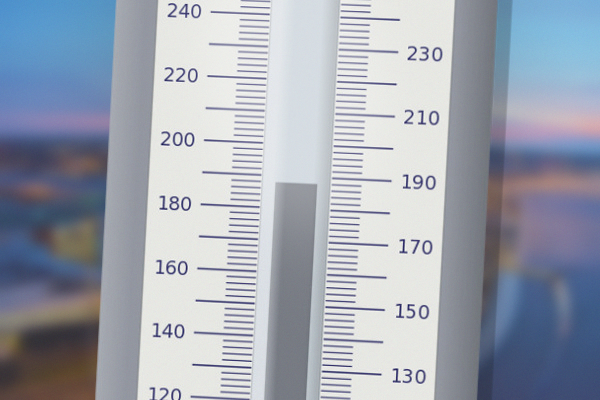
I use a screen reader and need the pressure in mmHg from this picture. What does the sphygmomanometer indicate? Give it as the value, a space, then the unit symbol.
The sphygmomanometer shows 188 mmHg
